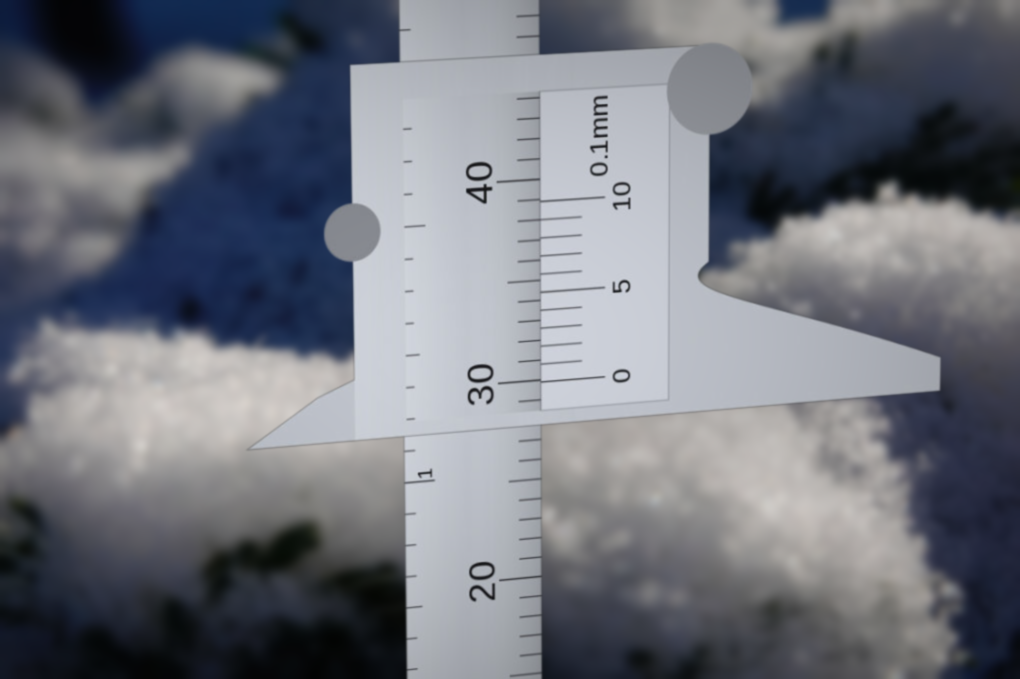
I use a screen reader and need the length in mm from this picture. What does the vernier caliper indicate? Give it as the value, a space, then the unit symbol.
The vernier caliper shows 29.9 mm
